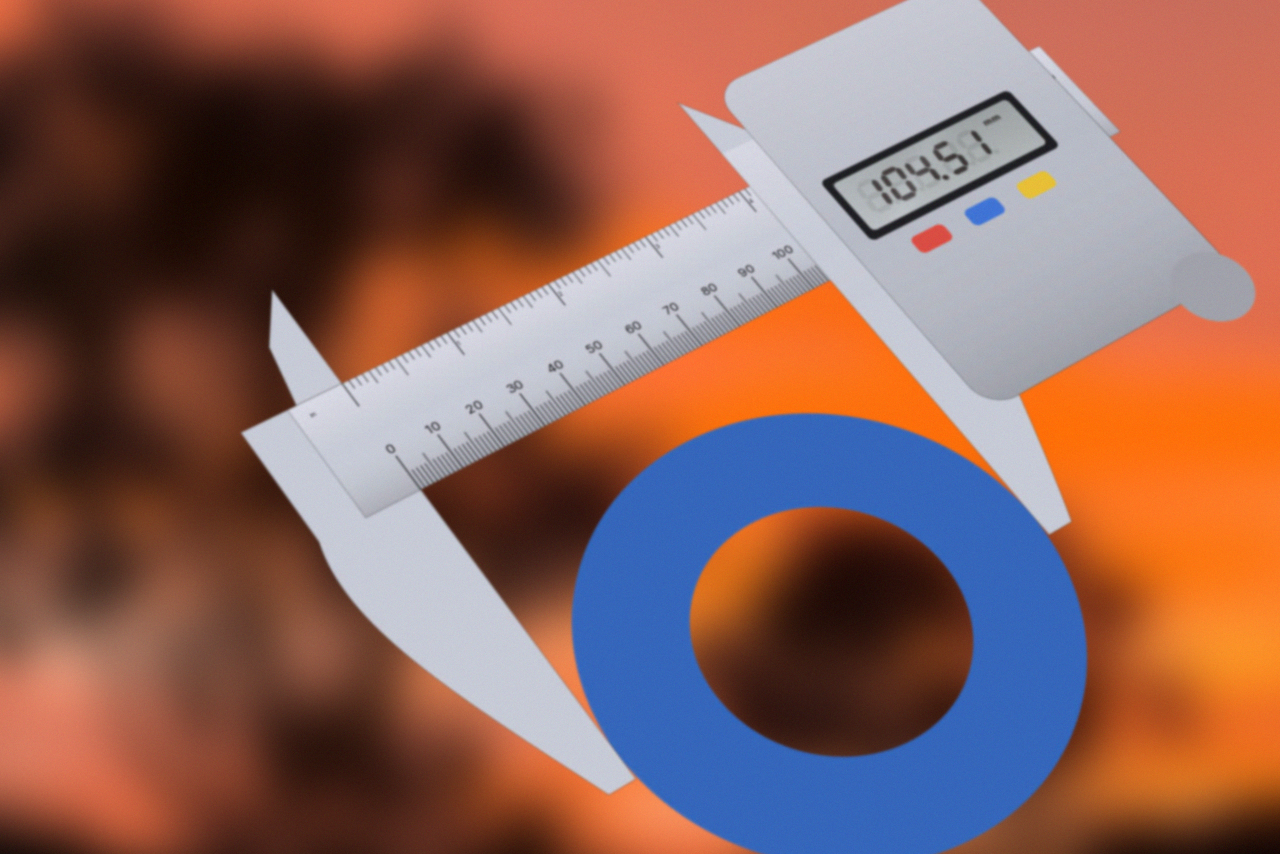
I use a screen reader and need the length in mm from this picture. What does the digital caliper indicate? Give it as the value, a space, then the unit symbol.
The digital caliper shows 104.51 mm
